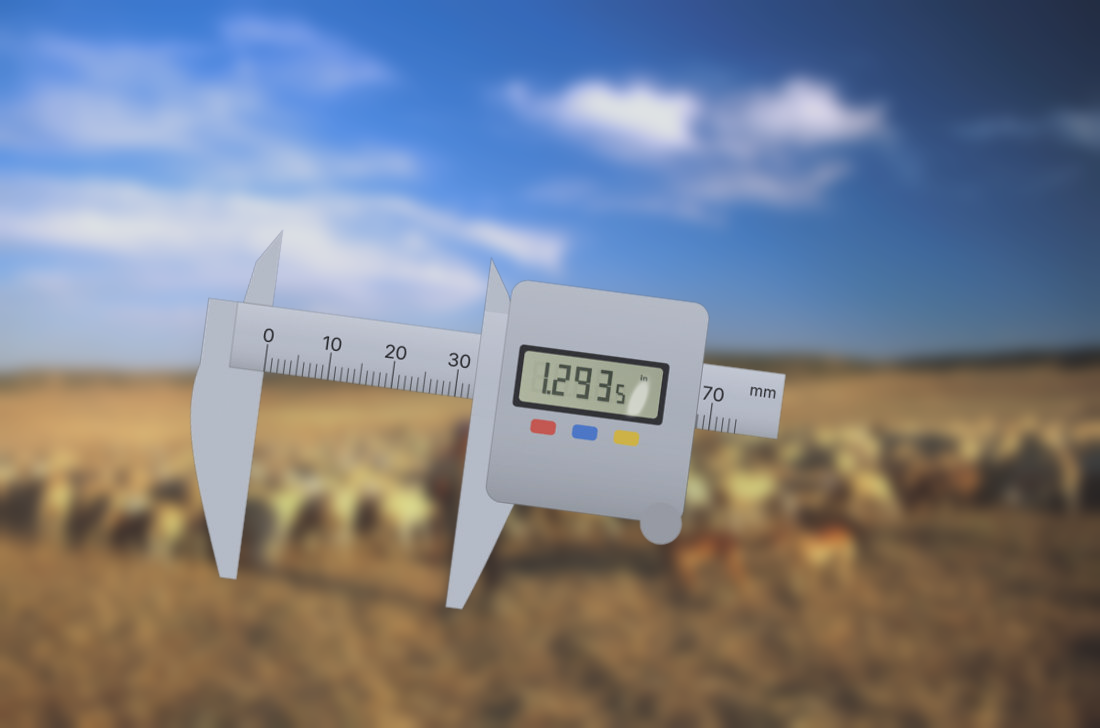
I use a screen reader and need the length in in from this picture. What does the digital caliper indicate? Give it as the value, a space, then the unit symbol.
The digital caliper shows 1.2935 in
